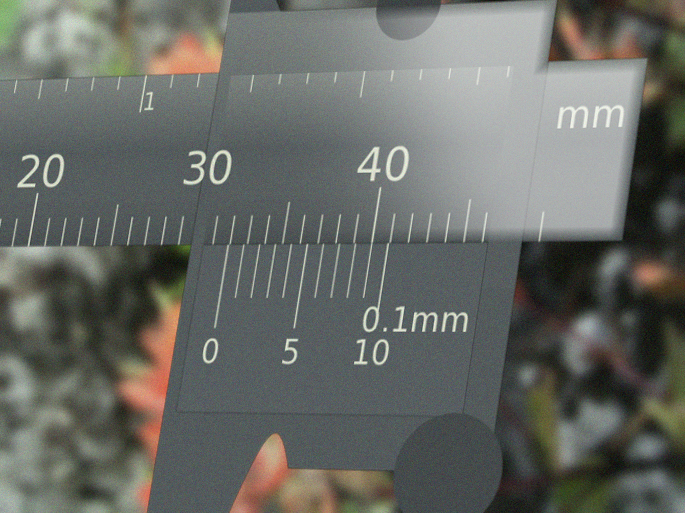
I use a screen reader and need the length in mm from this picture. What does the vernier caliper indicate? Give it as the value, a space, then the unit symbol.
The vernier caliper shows 31.9 mm
